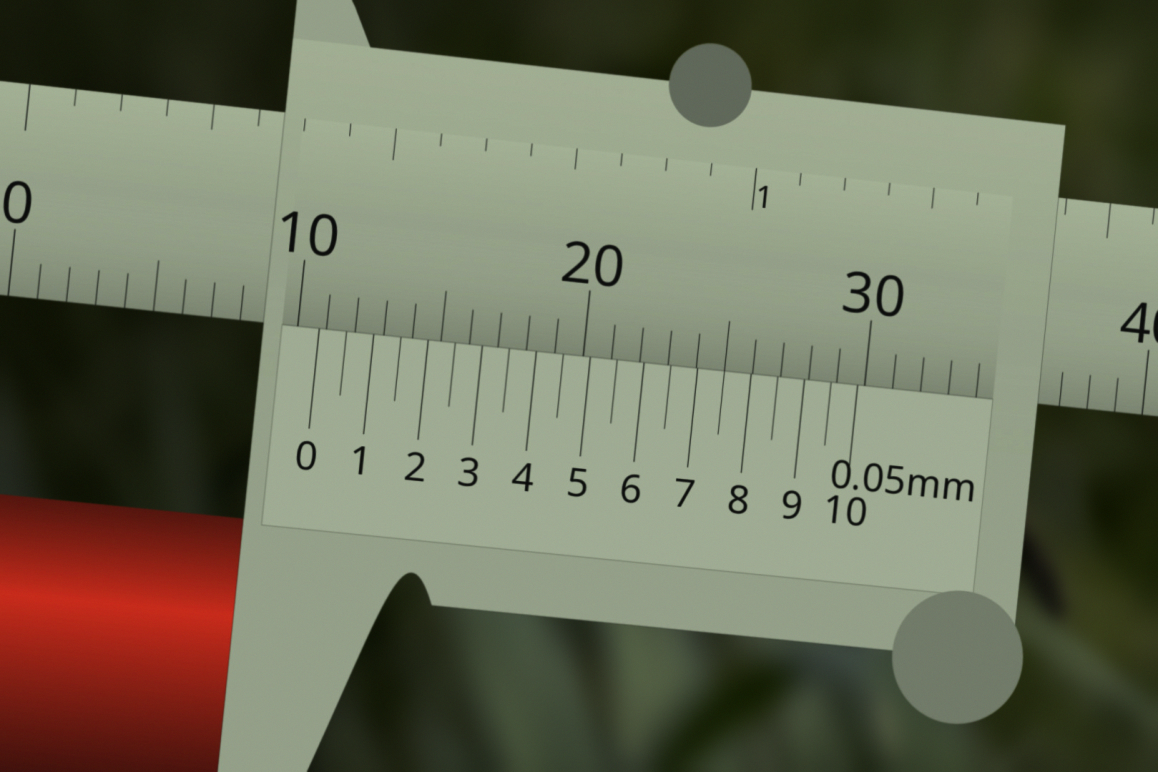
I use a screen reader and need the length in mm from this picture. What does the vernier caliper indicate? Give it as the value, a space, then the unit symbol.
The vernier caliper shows 10.75 mm
